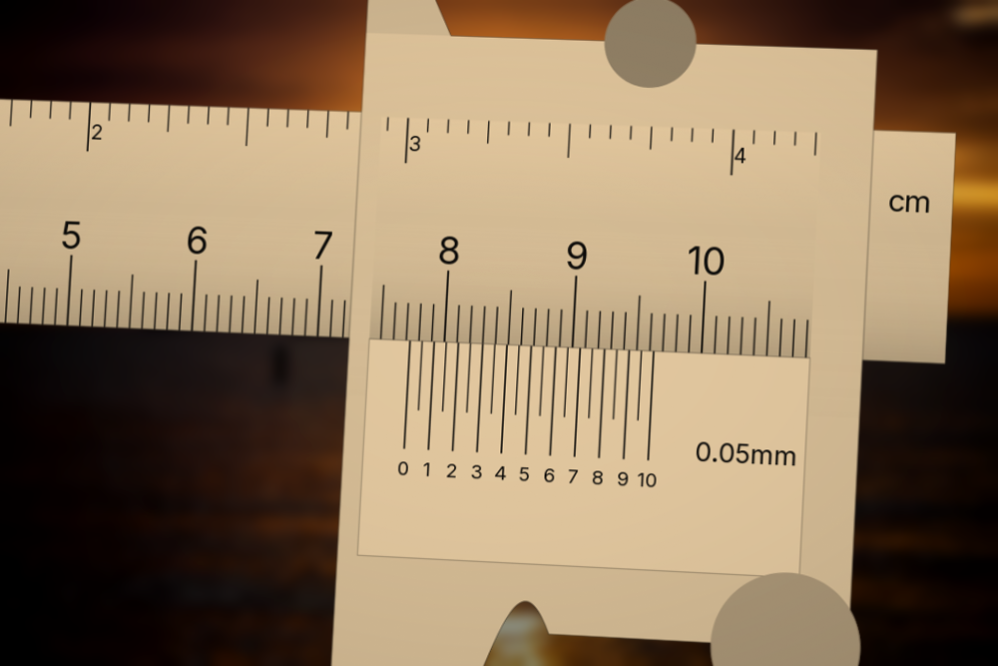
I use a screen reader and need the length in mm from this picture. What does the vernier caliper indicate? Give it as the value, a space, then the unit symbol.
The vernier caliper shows 77.3 mm
